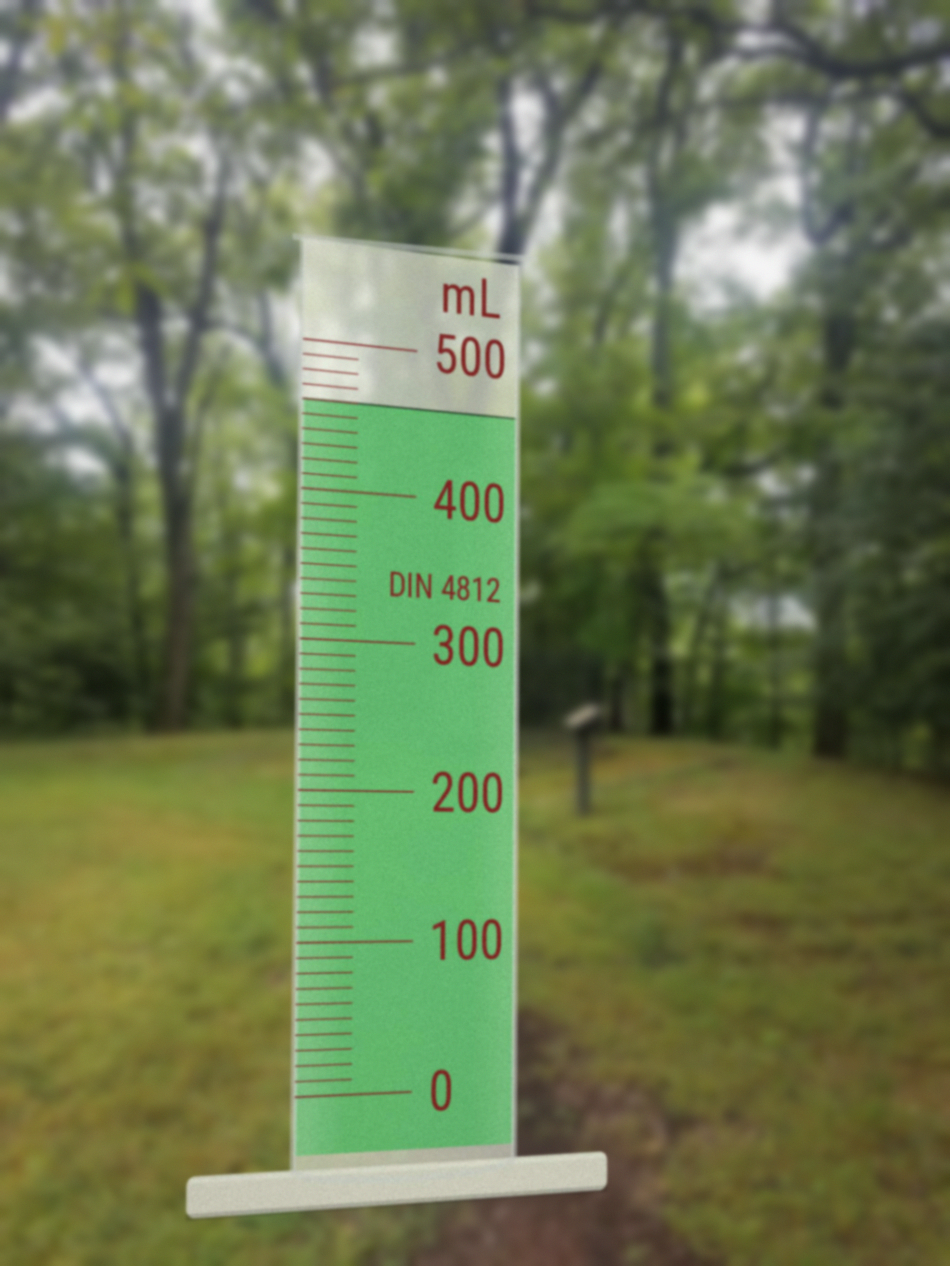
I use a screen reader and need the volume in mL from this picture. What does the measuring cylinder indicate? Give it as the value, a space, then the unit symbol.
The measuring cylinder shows 460 mL
